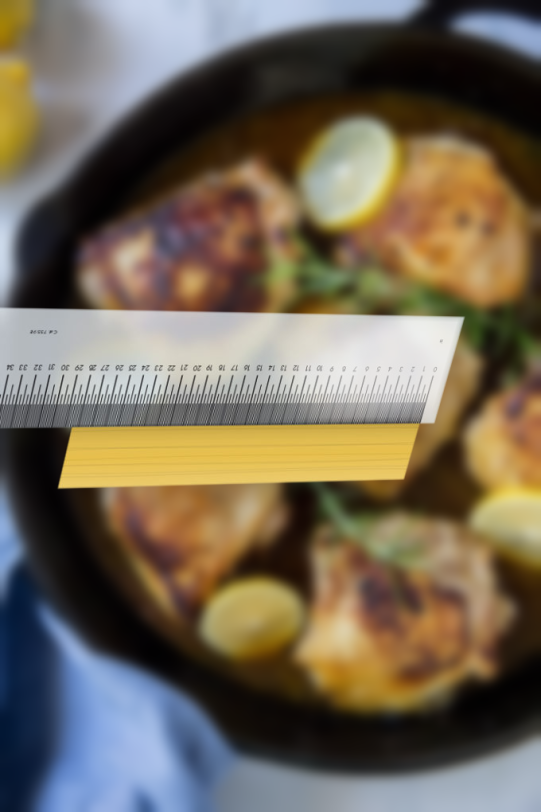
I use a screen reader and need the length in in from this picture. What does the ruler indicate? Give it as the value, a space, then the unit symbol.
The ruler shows 28.5 in
